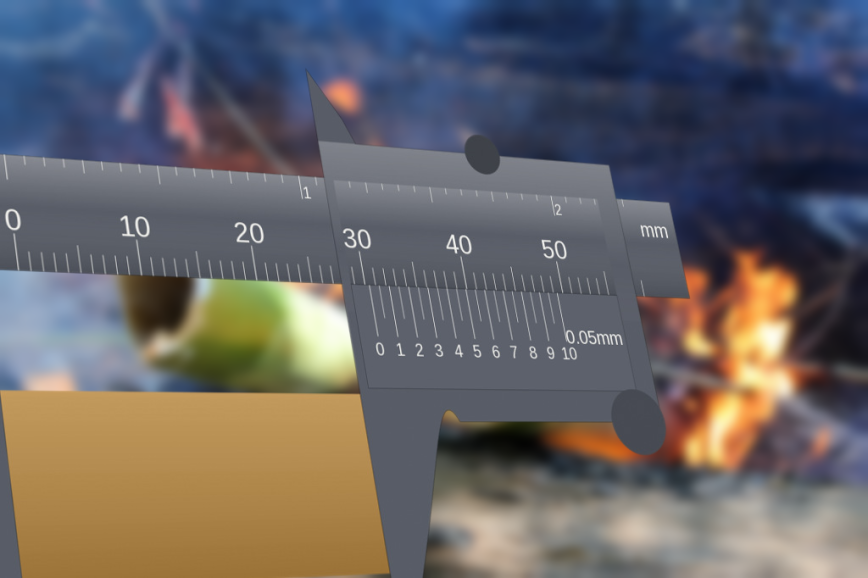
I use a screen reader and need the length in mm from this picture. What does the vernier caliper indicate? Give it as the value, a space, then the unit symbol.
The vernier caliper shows 30.4 mm
